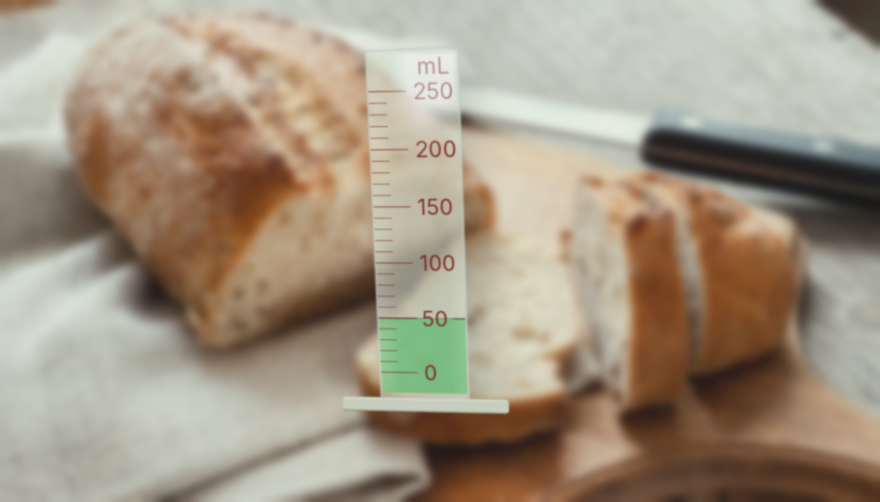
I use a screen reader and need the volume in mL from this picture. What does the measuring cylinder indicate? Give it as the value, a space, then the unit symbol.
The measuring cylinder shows 50 mL
